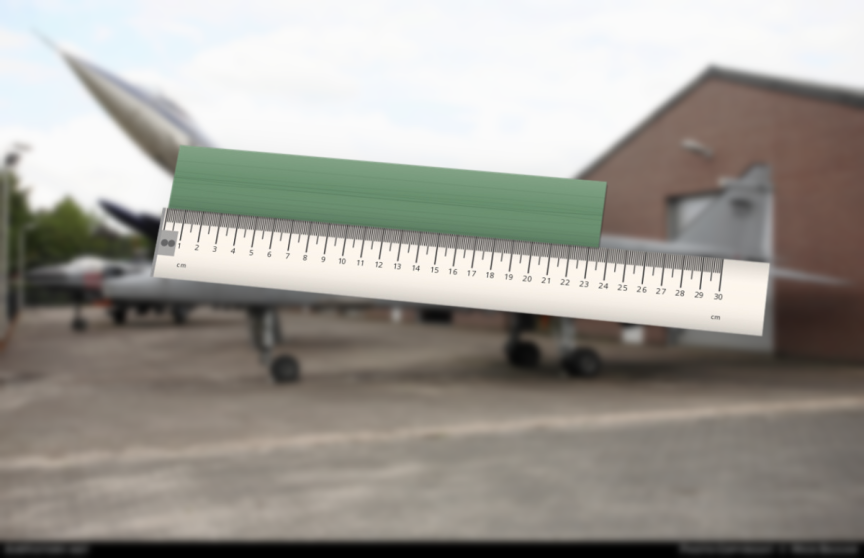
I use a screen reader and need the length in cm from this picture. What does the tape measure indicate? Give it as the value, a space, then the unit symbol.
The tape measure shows 23.5 cm
